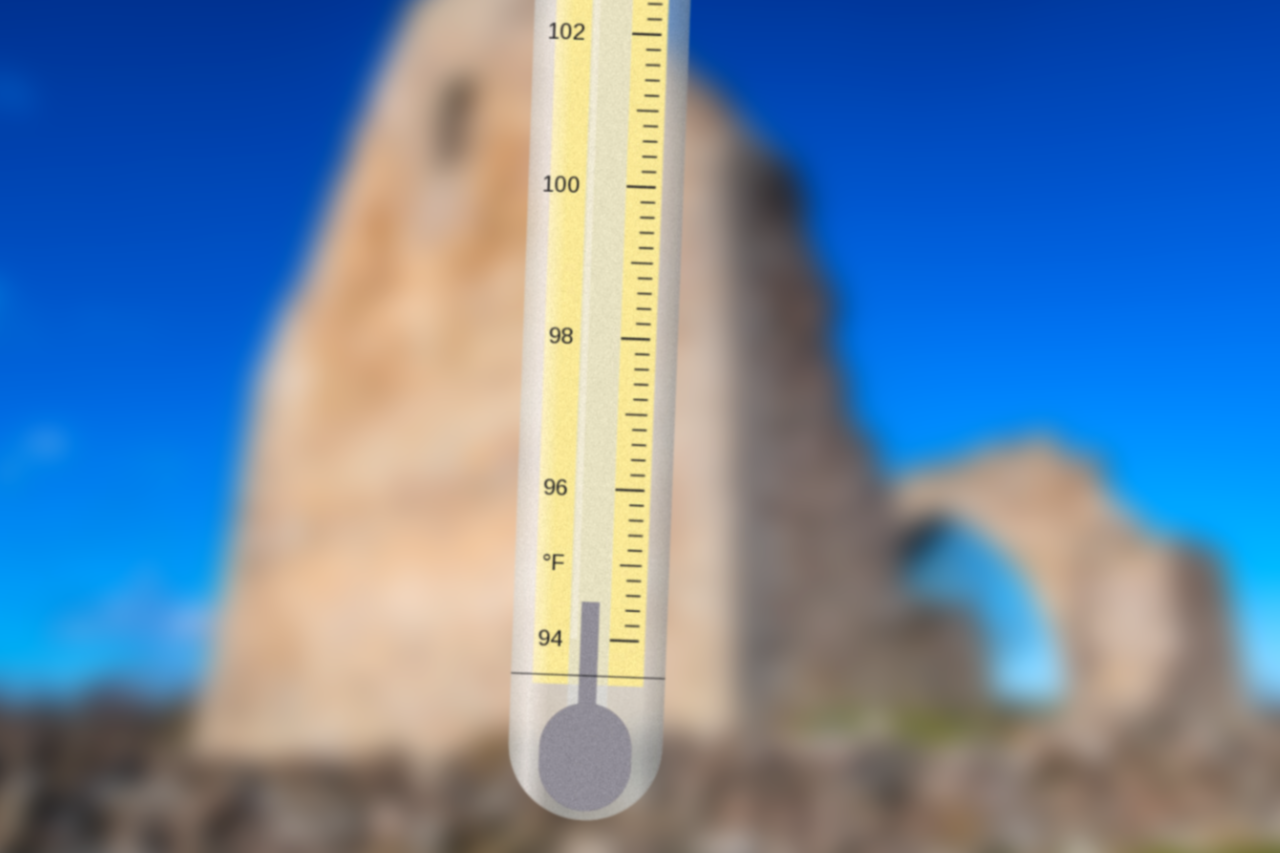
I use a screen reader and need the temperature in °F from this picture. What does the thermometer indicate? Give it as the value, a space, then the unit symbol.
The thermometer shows 94.5 °F
